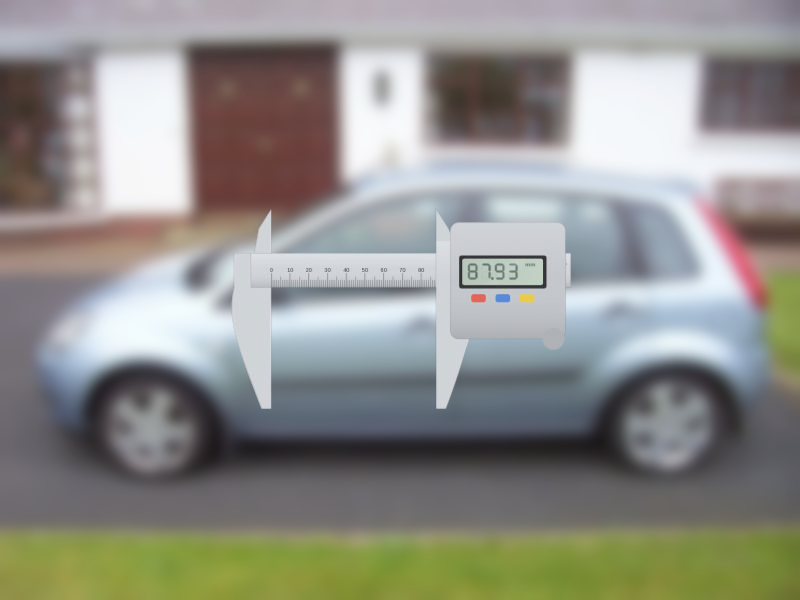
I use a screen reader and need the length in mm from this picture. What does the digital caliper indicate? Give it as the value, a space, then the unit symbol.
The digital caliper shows 87.93 mm
